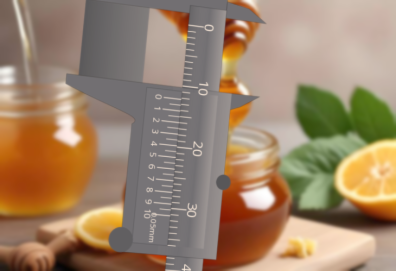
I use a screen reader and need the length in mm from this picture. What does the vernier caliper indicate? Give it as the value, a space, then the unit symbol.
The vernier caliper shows 12.2 mm
